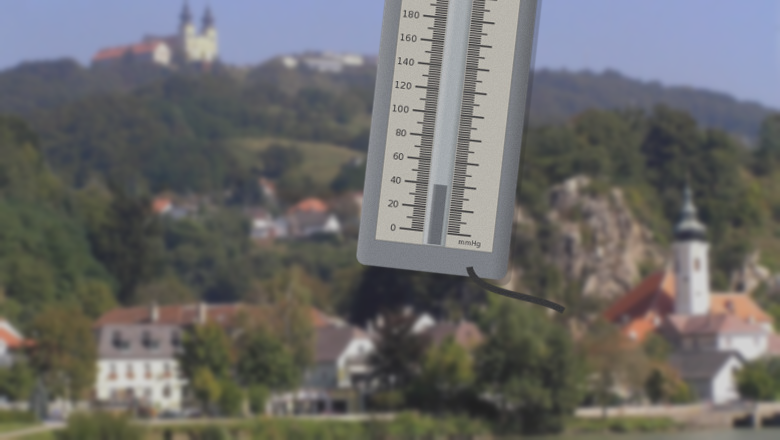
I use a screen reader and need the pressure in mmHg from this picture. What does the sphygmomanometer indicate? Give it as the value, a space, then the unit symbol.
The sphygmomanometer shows 40 mmHg
